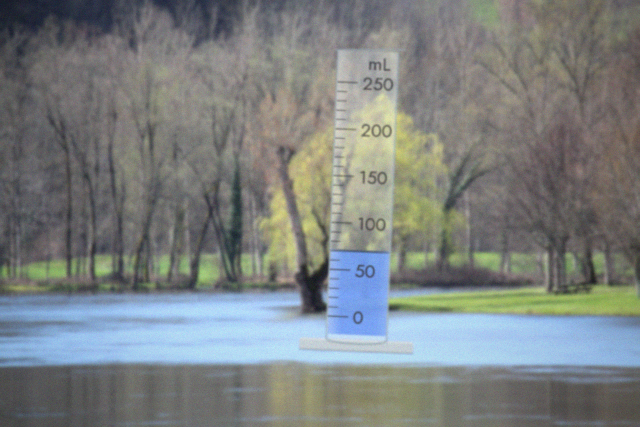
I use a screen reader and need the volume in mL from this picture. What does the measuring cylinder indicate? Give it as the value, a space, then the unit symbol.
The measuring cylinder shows 70 mL
